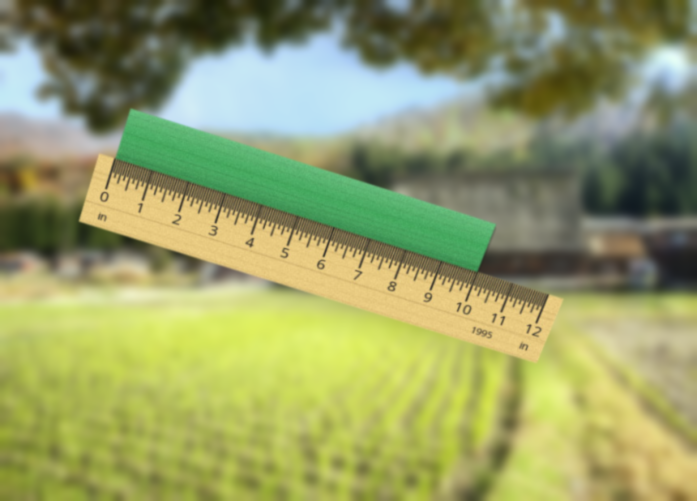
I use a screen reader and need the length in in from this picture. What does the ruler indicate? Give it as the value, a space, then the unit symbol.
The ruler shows 10 in
